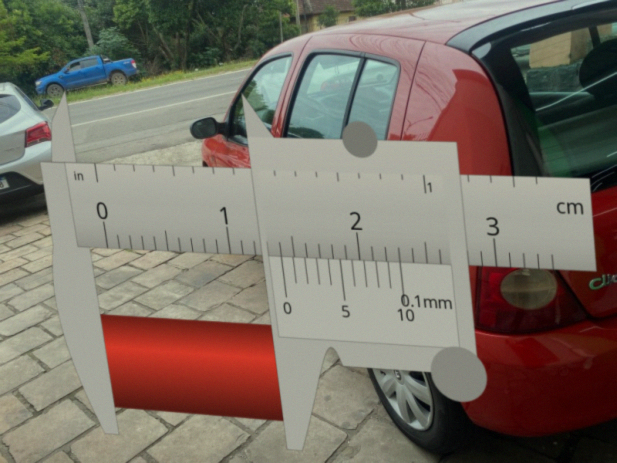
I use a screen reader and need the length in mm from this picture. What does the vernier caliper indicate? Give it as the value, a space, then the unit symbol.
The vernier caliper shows 14.0 mm
